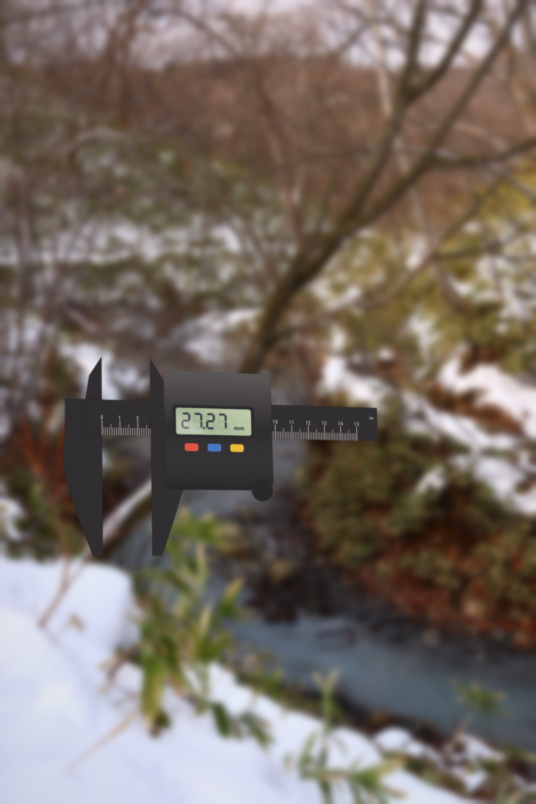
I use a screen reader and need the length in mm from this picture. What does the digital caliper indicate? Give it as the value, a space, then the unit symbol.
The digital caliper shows 27.27 mm
